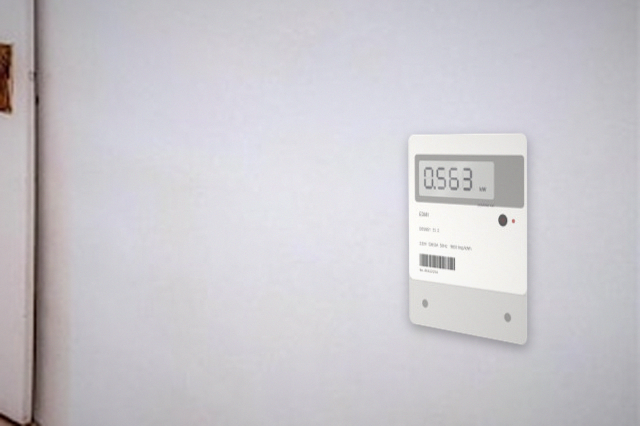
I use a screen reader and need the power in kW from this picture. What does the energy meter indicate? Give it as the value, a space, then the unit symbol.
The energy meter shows 0.563 kW
